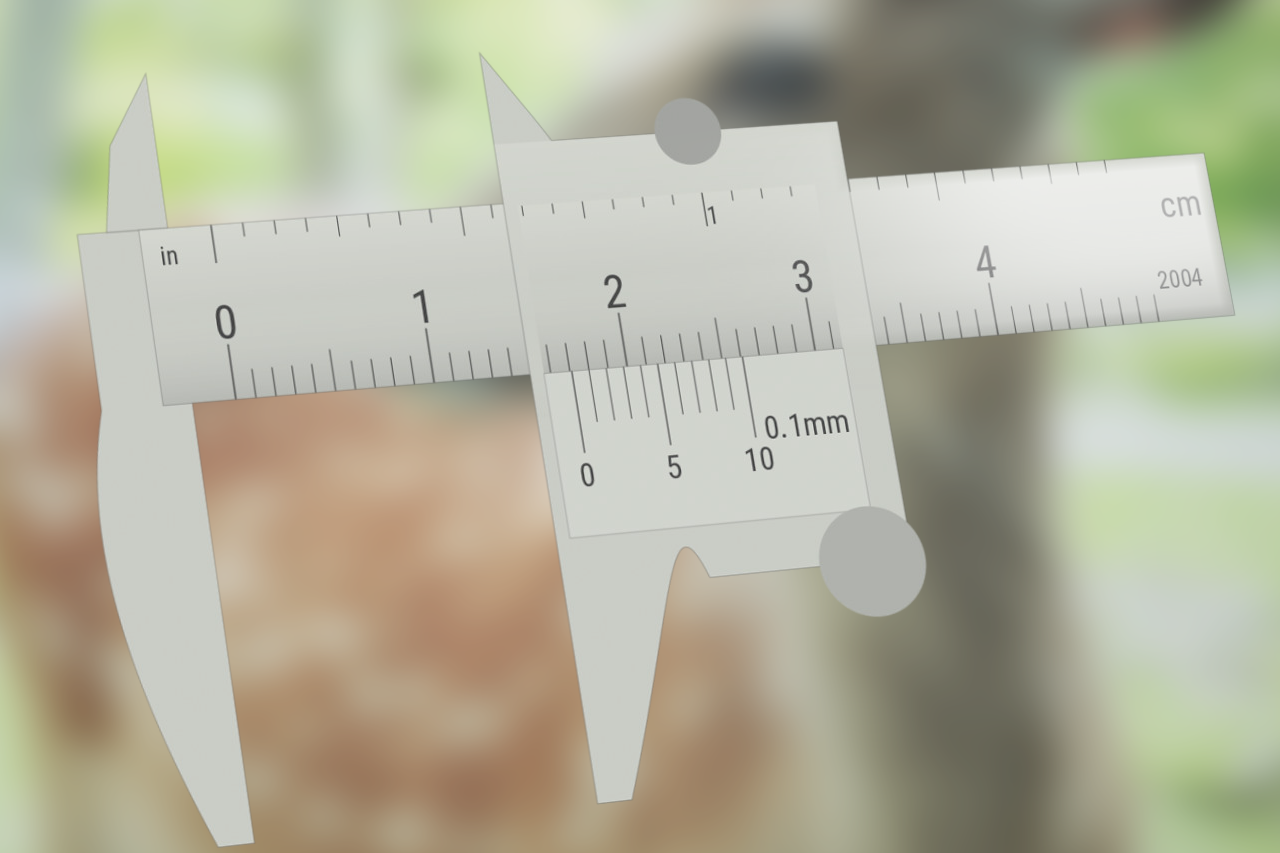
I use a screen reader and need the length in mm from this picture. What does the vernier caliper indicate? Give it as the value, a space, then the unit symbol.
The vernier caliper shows 17.1 mm
